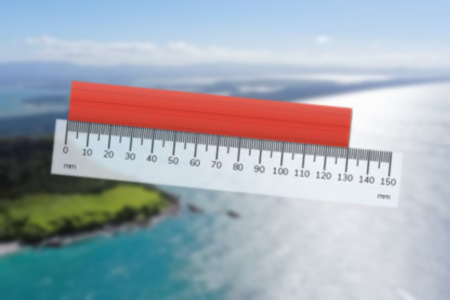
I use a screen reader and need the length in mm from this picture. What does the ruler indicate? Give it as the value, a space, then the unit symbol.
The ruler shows 130 mm
